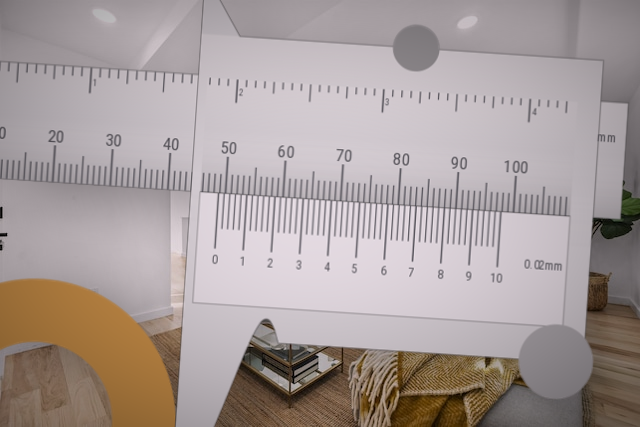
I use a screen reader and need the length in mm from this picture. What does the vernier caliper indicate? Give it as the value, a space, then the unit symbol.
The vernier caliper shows 48.8 mm
